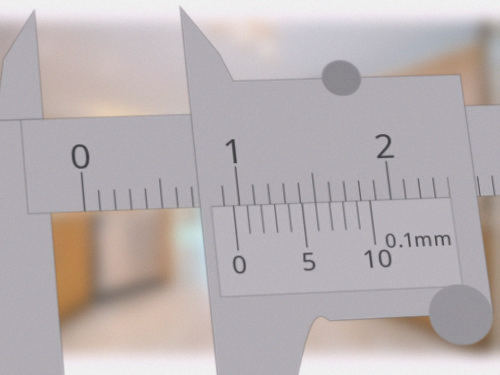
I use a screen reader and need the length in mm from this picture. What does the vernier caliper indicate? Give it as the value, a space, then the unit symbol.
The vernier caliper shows 9.6 mm
